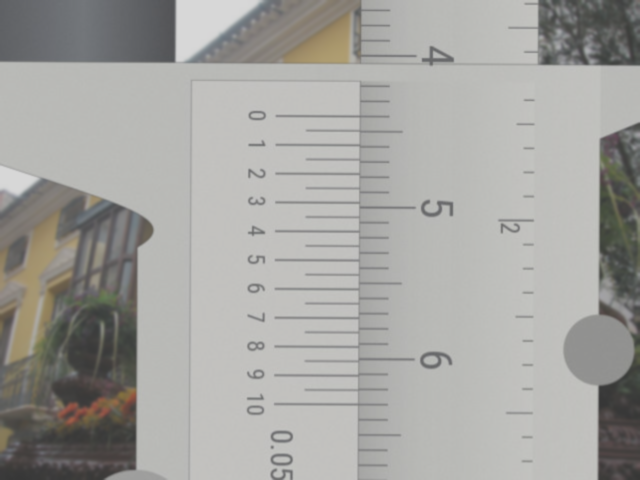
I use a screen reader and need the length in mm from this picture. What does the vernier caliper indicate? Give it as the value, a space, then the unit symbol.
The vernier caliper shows 44.0 mm
